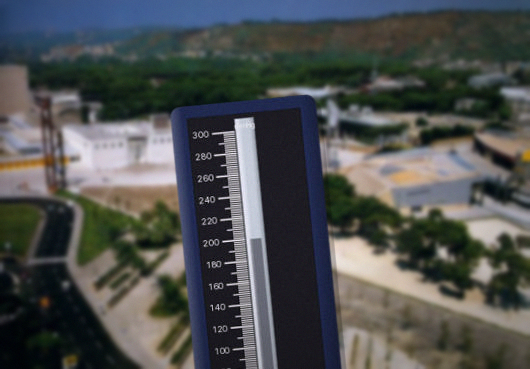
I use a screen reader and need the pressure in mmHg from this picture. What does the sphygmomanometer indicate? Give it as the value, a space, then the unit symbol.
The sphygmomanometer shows 200 mmHg
